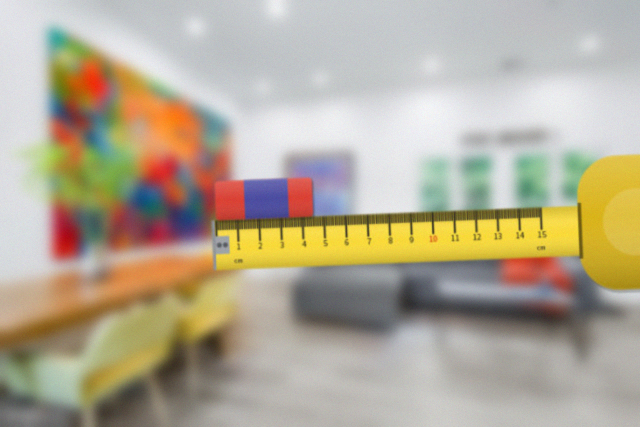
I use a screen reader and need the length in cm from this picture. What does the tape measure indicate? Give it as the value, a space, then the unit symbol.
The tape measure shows 4.5 cm
